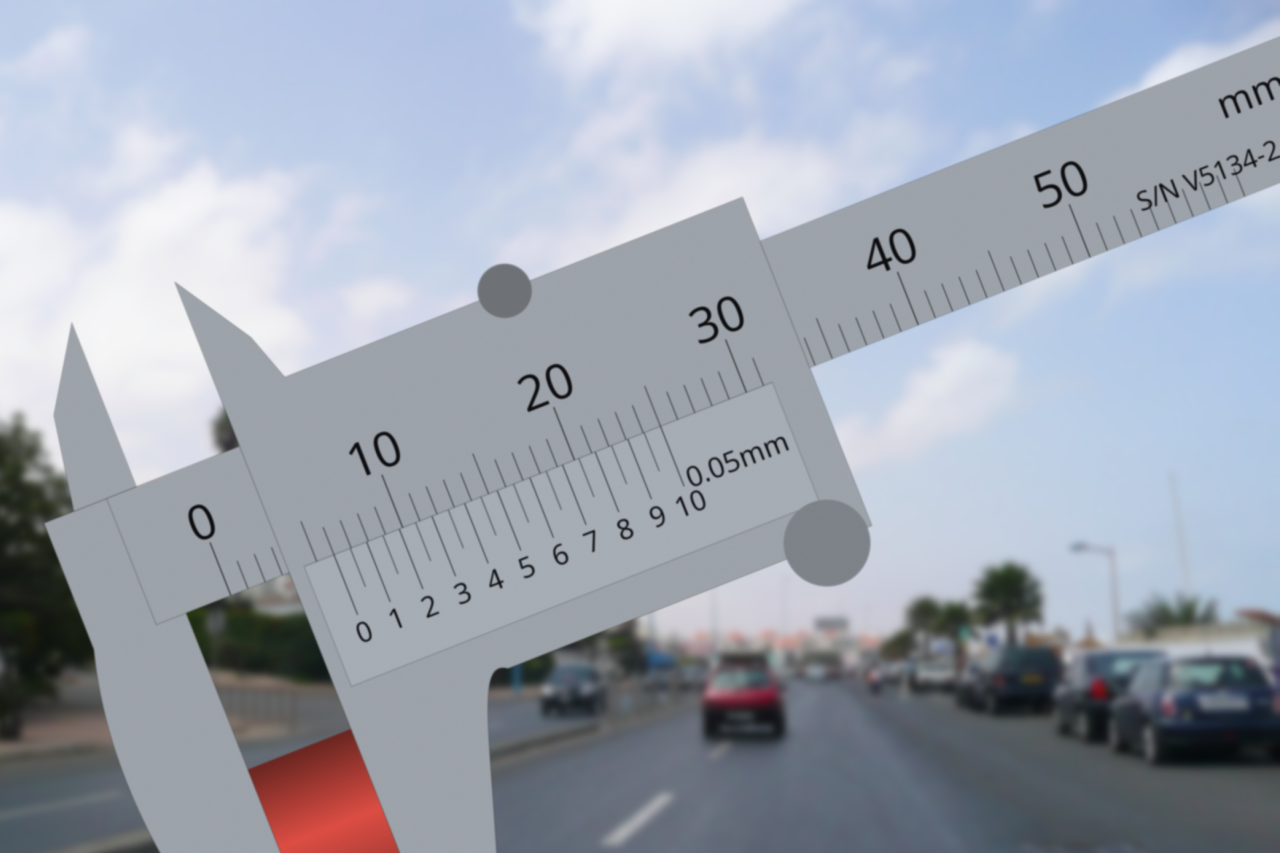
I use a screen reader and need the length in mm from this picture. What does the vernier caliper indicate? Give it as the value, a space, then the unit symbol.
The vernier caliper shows 6.0 mm
